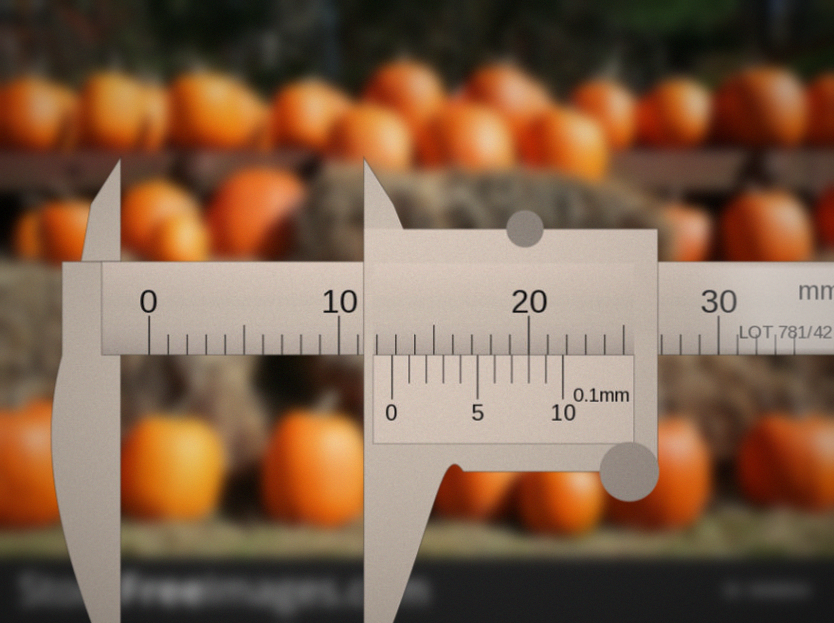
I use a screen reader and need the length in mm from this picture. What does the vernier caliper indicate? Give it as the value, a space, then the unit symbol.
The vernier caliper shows 12.8 mm
